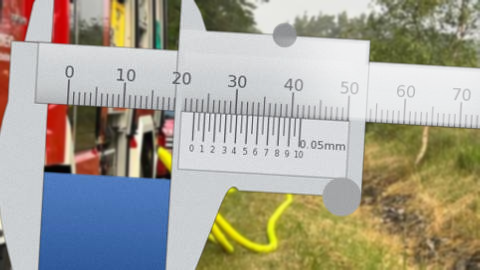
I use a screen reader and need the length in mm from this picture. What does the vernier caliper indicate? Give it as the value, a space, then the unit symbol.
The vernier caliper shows 22.6 mm
